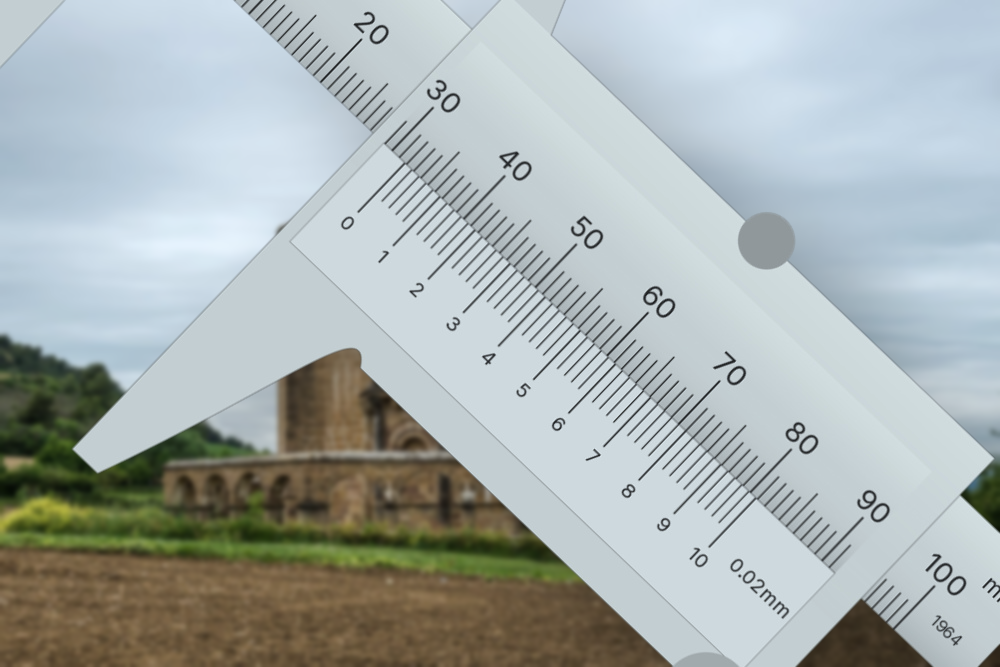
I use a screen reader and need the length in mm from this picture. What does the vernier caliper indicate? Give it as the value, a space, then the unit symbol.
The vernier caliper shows 31.8 mm
